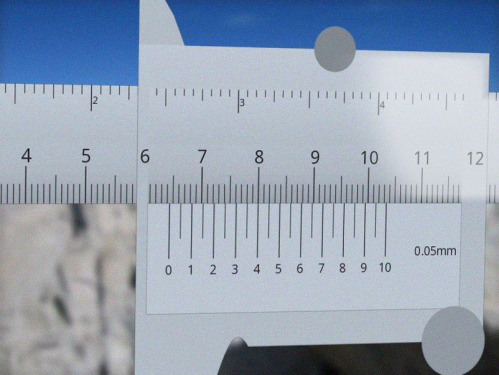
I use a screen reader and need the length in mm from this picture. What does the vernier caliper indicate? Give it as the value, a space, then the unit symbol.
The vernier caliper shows 64.4 mm
